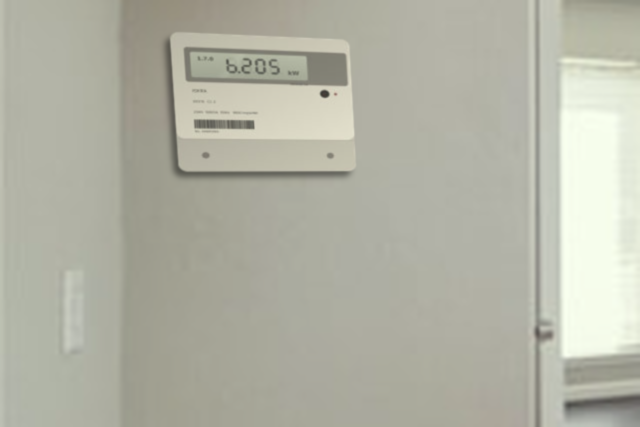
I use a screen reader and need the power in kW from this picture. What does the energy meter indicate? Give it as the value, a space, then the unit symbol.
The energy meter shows 6.205 kW
